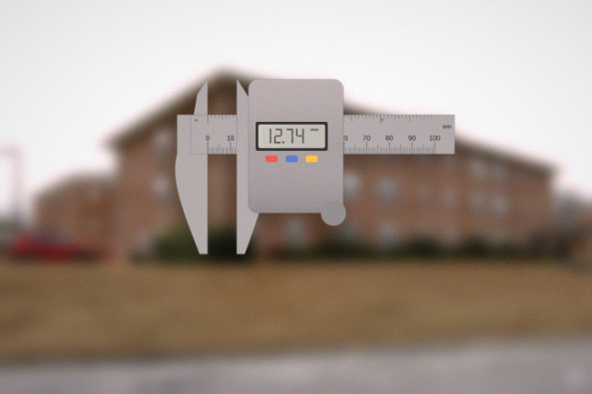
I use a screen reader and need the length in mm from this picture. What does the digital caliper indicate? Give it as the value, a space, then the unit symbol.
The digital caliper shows 12.74 mm
